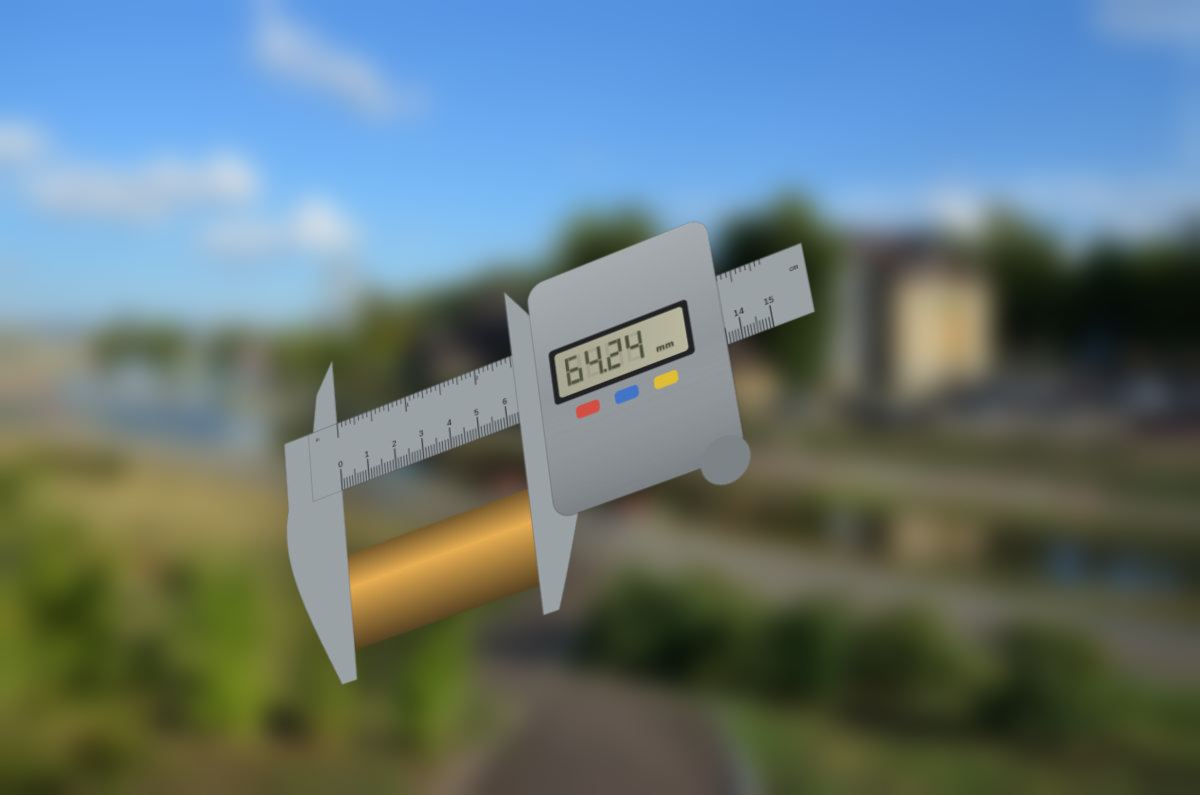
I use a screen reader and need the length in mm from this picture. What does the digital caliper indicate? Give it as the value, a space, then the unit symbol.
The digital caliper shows 64.24 mm
